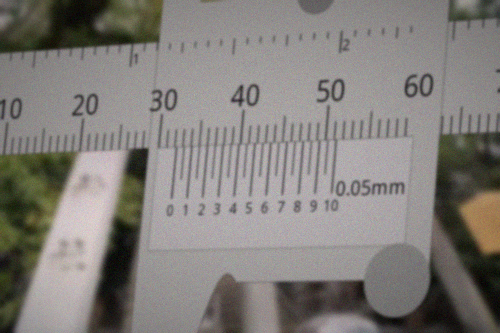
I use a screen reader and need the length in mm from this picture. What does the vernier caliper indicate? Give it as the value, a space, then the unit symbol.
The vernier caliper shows 32.2 mm
